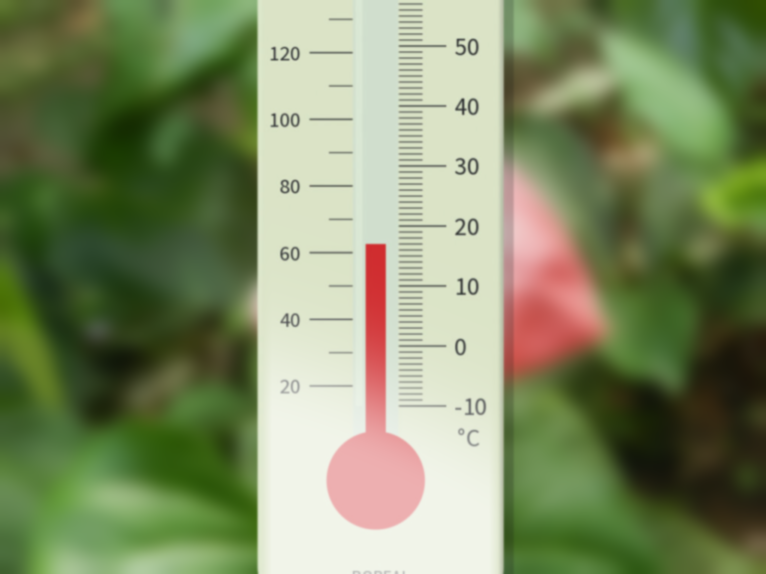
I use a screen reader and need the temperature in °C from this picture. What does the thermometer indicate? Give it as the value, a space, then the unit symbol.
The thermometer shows 17 °C
